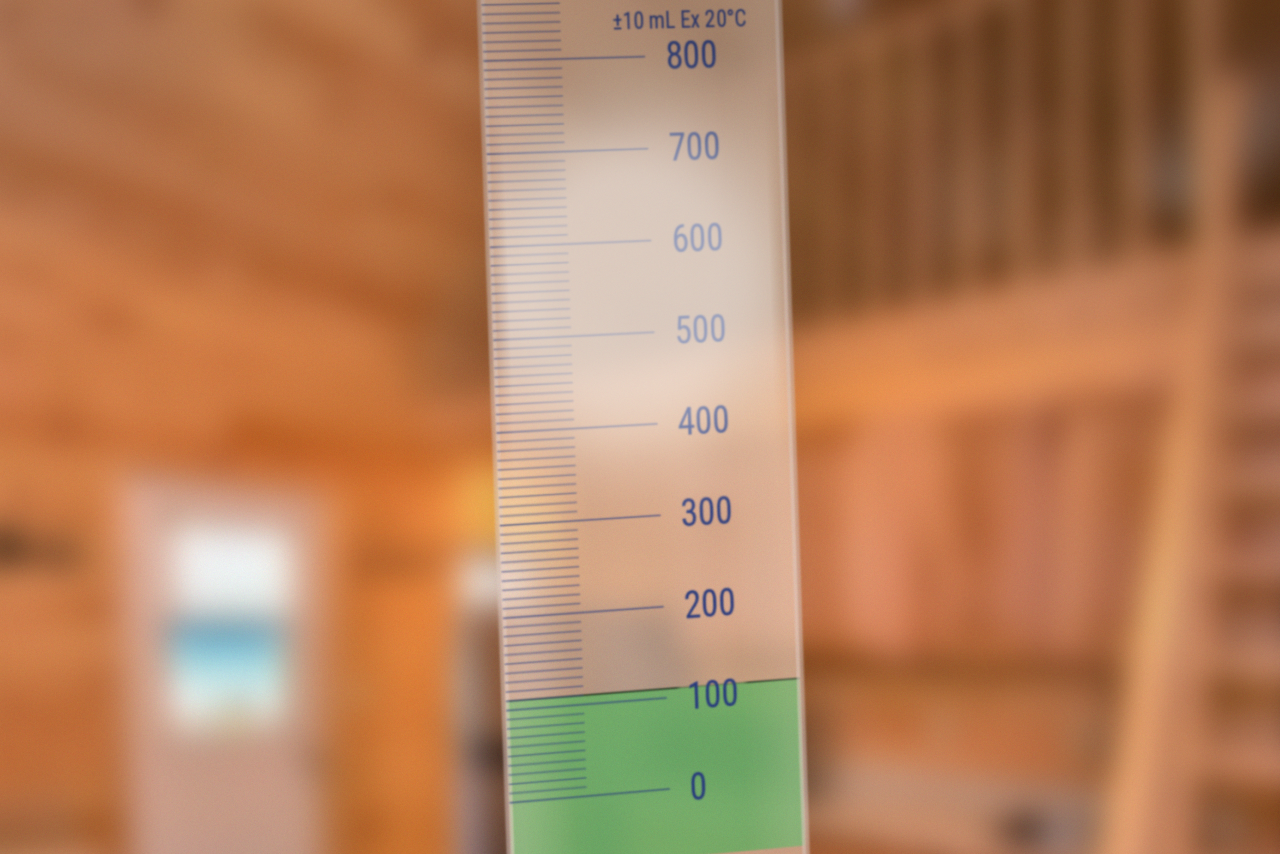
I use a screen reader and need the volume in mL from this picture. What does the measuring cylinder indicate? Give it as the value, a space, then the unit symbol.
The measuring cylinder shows 110 mL
